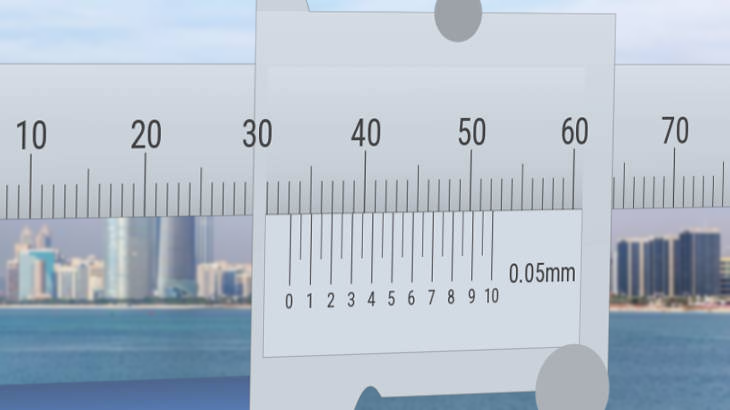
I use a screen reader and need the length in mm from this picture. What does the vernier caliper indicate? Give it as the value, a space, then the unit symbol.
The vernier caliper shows 33.2 mm
